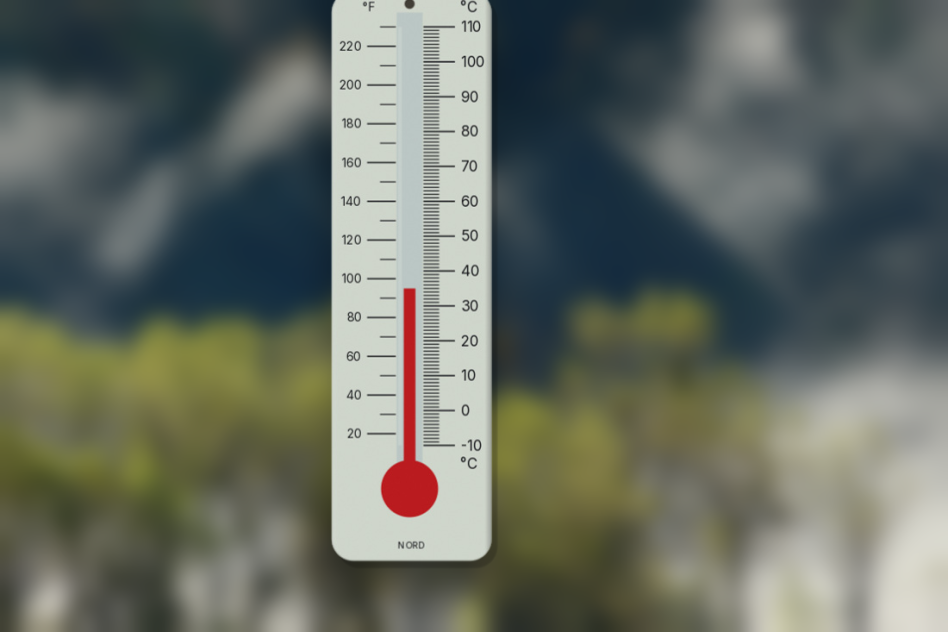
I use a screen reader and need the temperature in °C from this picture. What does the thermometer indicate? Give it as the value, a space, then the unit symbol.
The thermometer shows 35 °C
